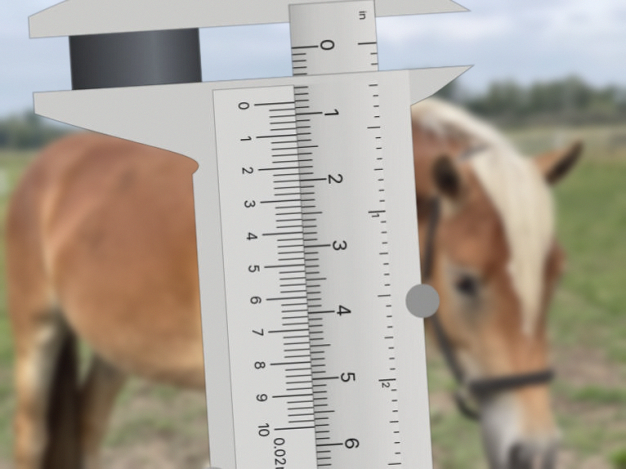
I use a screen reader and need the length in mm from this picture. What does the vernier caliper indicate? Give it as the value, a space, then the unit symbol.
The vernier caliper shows 8.2 mm
